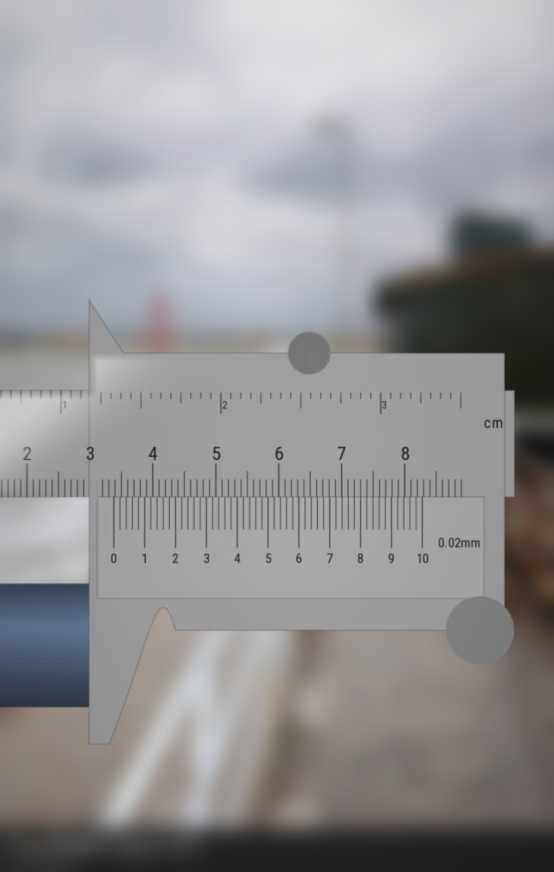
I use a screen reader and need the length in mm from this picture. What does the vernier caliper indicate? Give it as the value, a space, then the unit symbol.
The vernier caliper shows 33.8 mm
